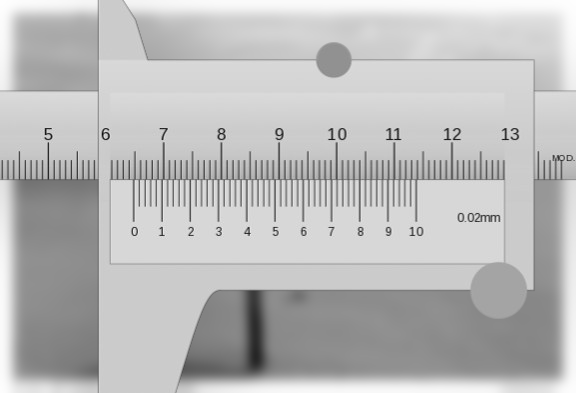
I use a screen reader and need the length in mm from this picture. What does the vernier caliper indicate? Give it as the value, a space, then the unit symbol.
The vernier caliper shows 64.8 mm
